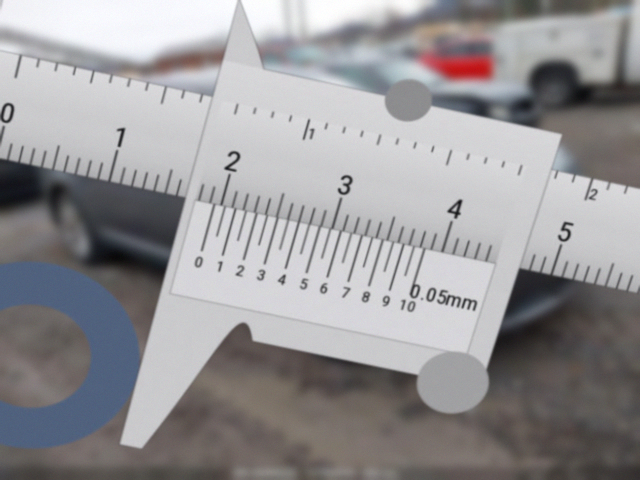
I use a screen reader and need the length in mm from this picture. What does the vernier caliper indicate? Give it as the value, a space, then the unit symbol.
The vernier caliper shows 19.4 mm
